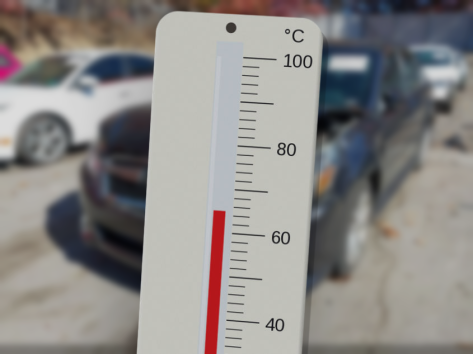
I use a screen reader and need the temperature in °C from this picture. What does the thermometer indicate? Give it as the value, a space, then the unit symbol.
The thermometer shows 65 °C
